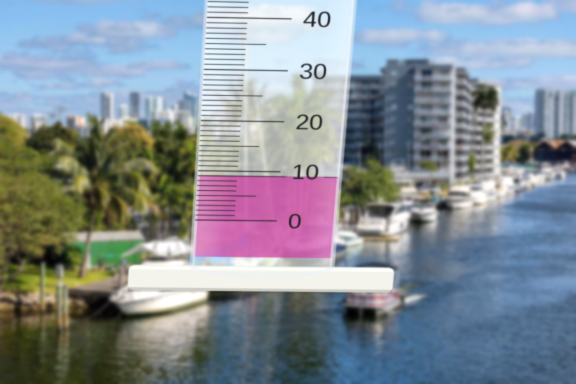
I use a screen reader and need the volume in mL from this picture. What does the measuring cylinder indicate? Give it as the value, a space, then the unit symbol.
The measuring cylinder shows 9 mL
